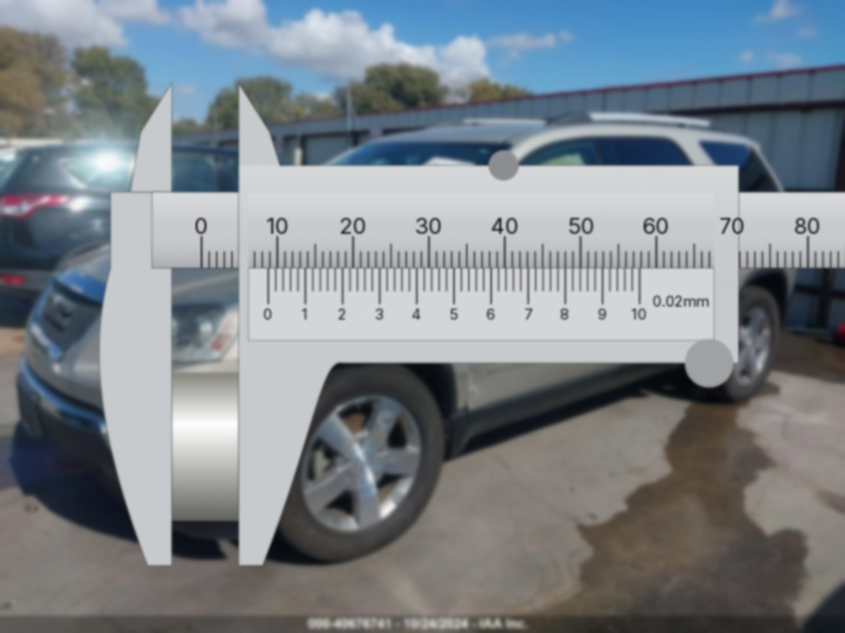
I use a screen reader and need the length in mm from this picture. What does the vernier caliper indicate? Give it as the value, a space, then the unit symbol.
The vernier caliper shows 8.8 mm
